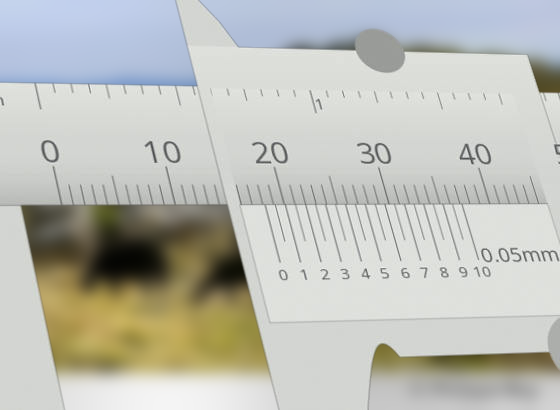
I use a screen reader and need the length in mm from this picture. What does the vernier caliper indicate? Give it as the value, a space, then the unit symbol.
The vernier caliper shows 18.2 mm
